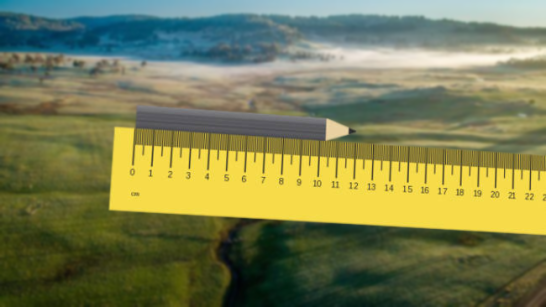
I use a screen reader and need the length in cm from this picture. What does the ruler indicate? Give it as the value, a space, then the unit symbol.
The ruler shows 12 cm
